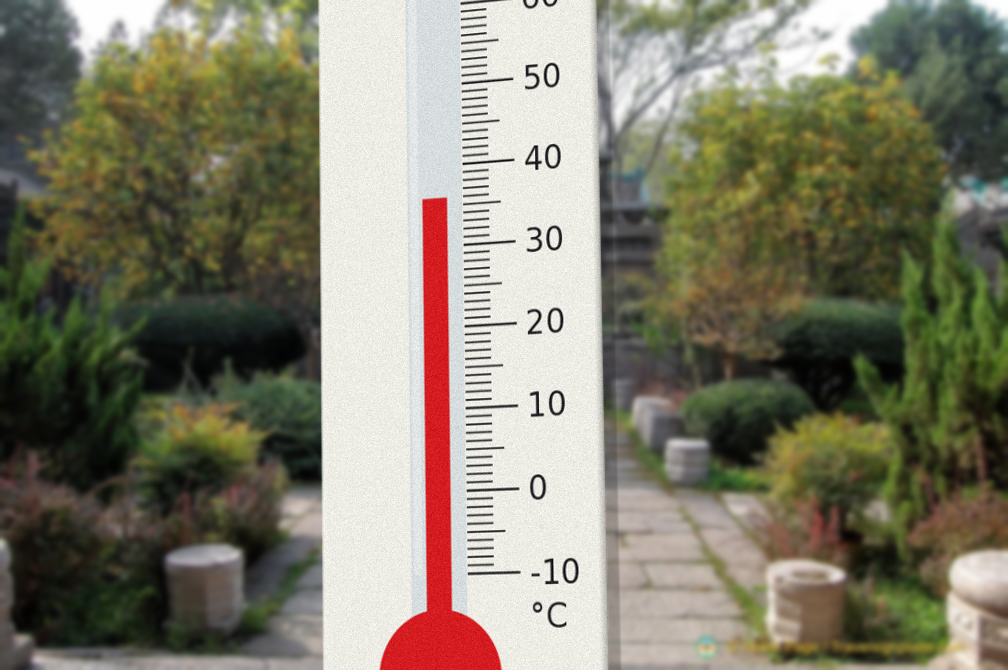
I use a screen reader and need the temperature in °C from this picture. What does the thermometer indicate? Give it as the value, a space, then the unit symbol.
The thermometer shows 36 °C
